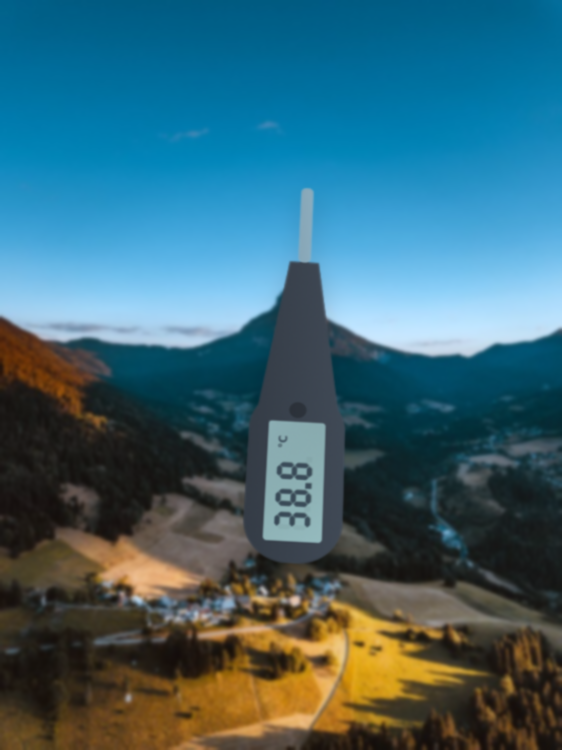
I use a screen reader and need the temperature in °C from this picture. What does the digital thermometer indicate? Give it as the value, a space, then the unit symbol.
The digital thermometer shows 38.8 °C
